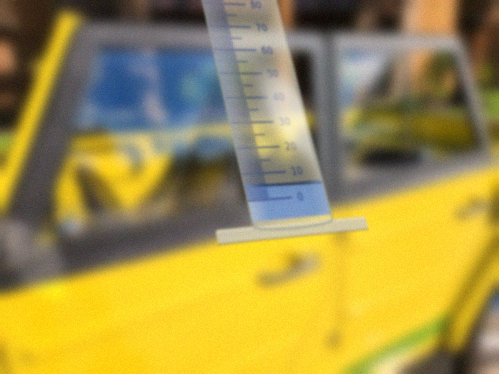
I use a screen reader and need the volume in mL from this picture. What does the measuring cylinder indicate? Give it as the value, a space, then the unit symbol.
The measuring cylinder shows 5 mL
